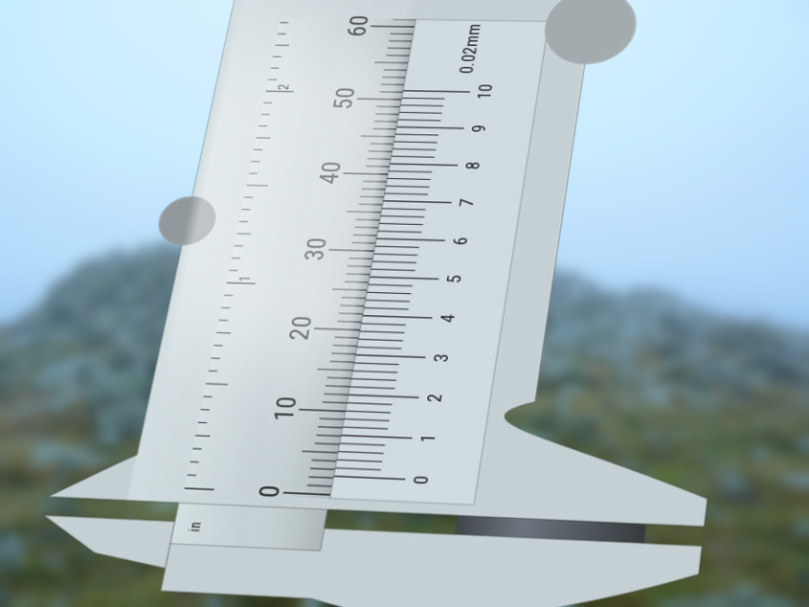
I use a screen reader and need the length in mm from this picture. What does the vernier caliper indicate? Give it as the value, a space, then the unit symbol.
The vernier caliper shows 2.2 mm
